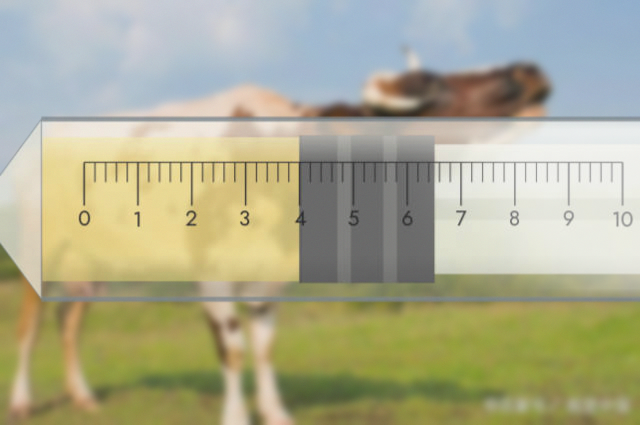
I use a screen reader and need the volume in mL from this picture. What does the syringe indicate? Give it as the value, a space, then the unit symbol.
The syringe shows 4 mL
